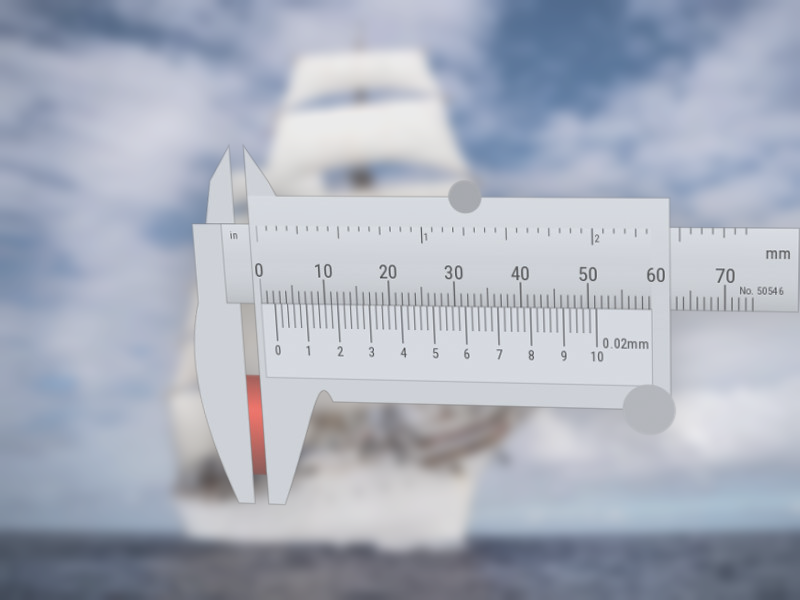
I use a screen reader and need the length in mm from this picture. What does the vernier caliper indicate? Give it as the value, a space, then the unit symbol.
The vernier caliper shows 2.2 mm
